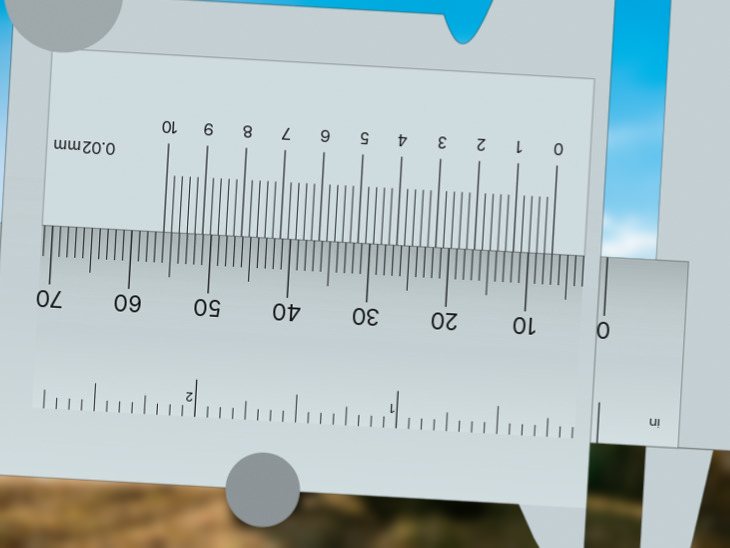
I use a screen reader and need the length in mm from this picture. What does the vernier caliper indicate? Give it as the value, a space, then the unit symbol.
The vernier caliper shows 7.0 mm
